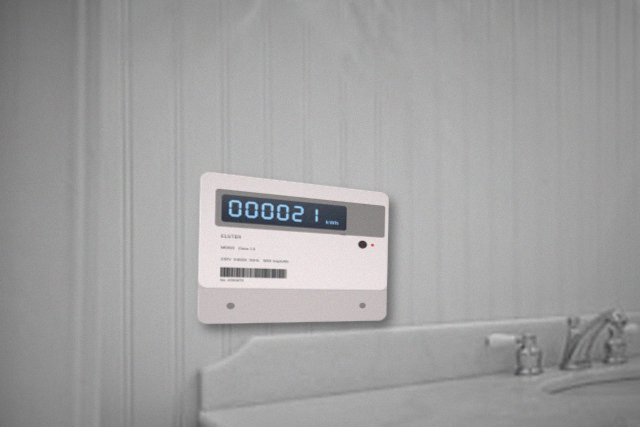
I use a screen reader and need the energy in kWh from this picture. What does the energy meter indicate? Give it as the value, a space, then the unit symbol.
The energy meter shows 21 kWh
